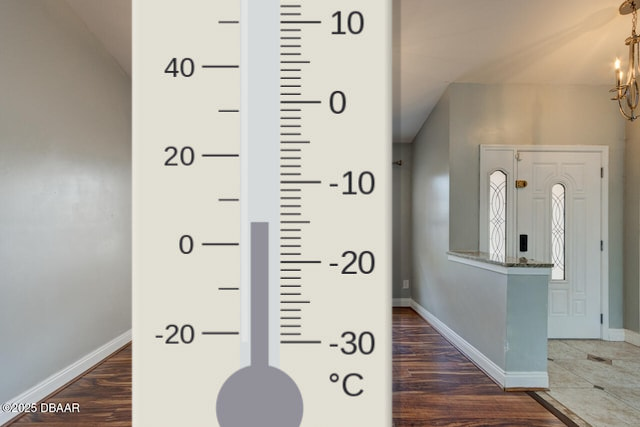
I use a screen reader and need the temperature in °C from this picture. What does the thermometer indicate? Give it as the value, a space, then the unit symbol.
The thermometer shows -15 °C
